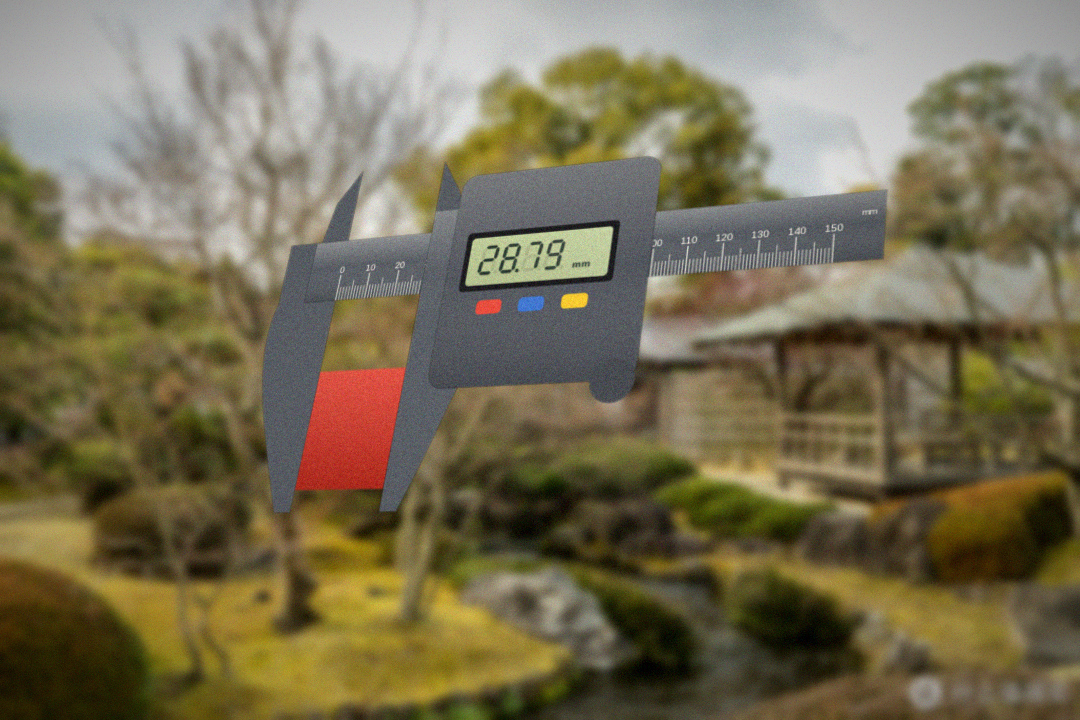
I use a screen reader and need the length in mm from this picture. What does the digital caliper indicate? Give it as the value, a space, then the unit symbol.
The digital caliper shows 28.79 mm
